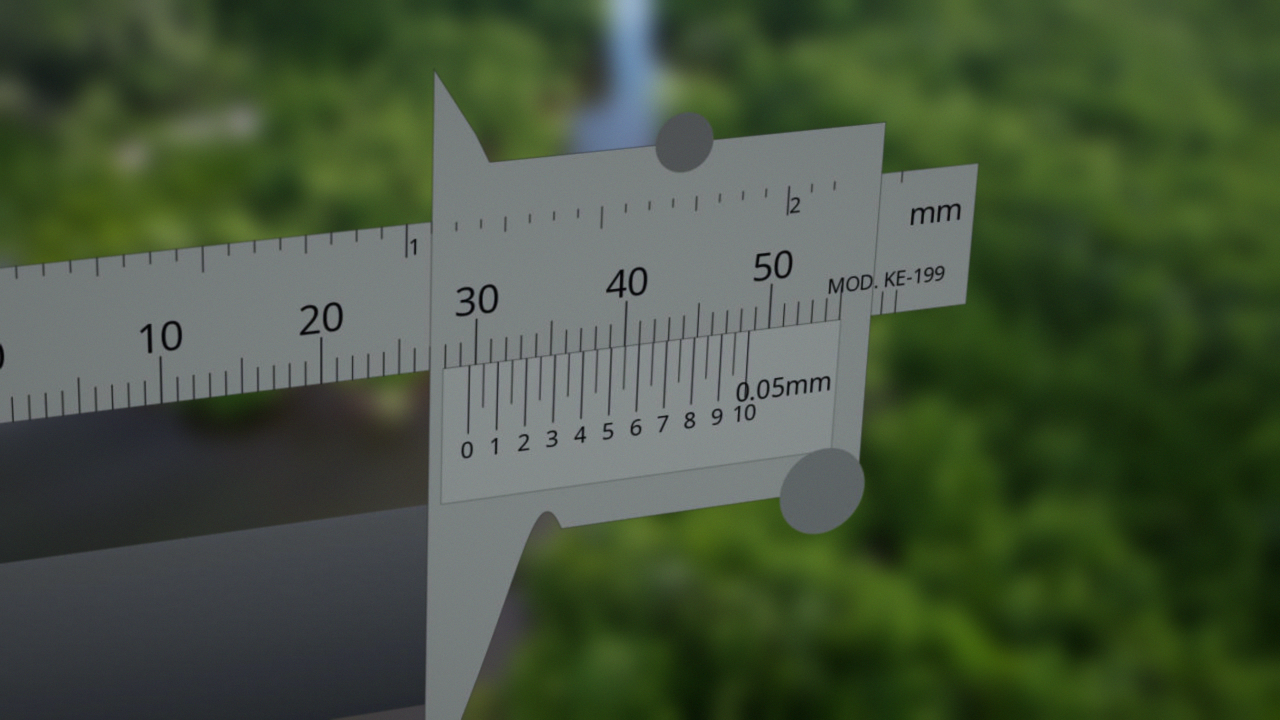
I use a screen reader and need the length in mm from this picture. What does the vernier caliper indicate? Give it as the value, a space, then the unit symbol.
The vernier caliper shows 29.6 mm
